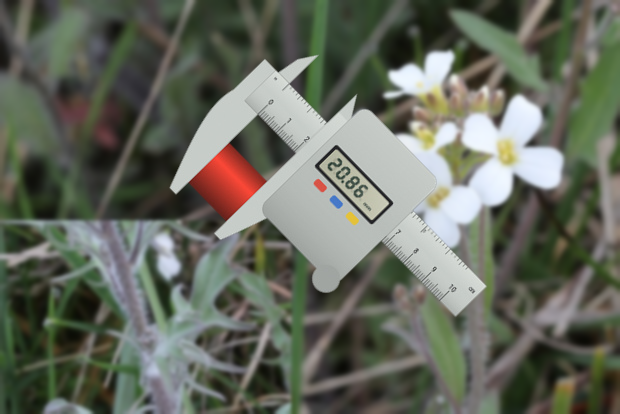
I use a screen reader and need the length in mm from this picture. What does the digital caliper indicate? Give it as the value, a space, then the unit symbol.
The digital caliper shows 20.86 mm
